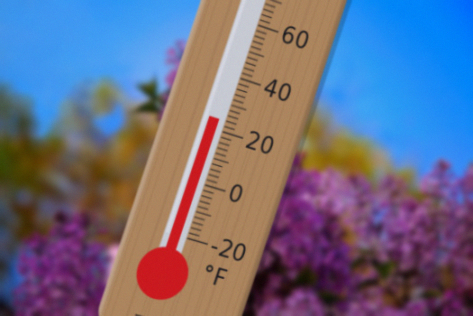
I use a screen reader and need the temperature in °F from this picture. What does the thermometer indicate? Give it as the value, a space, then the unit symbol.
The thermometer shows 24 °F
